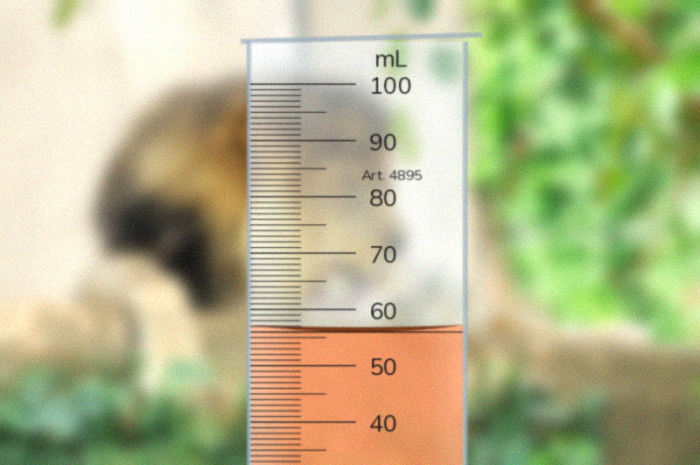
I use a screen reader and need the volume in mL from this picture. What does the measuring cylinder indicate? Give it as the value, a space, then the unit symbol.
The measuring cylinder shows 56 mL
